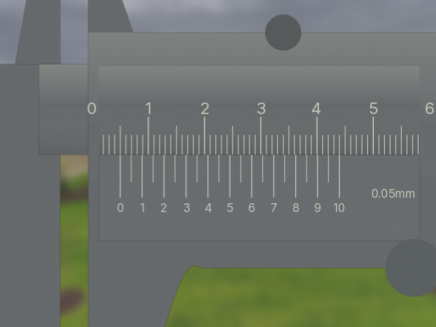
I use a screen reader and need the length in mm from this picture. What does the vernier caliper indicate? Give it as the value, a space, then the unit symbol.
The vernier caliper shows 5.0 mm
